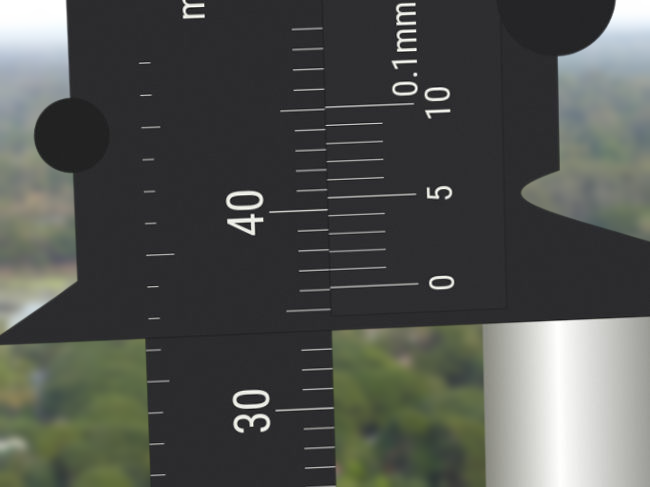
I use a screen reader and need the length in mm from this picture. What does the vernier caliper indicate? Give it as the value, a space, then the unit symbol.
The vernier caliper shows 36.1 mm
